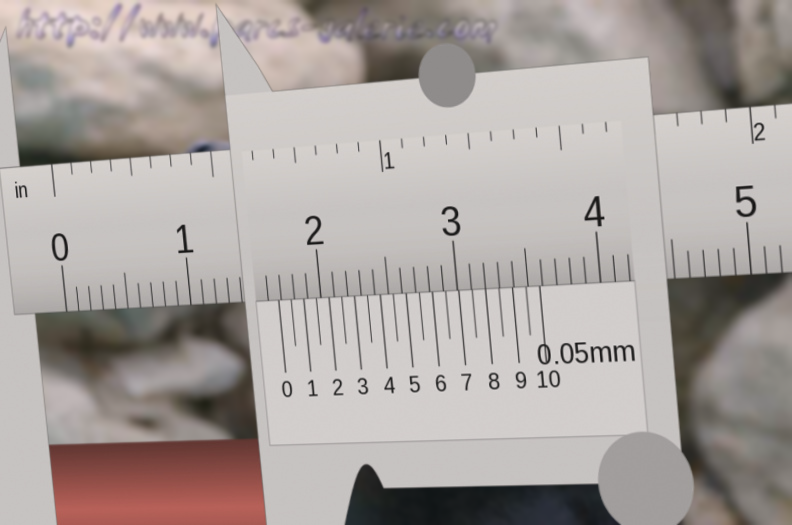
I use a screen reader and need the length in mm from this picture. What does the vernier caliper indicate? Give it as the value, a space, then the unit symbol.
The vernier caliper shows 16.8 mm
